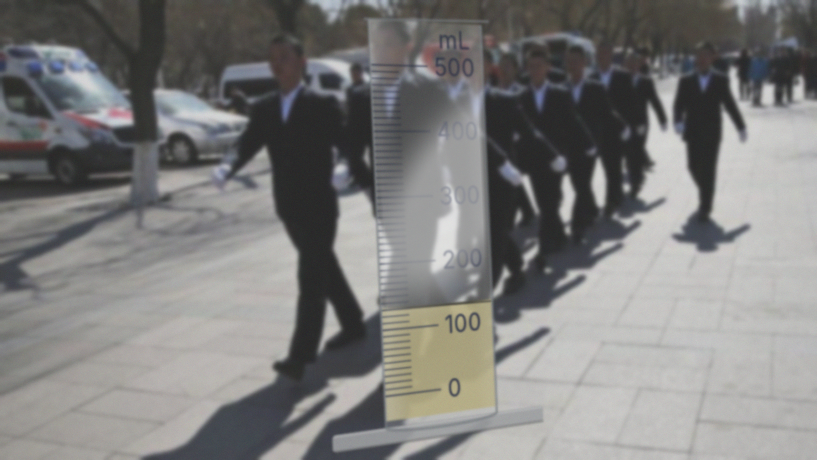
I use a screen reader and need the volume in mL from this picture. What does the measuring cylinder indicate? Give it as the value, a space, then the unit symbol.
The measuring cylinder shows 130 mL
